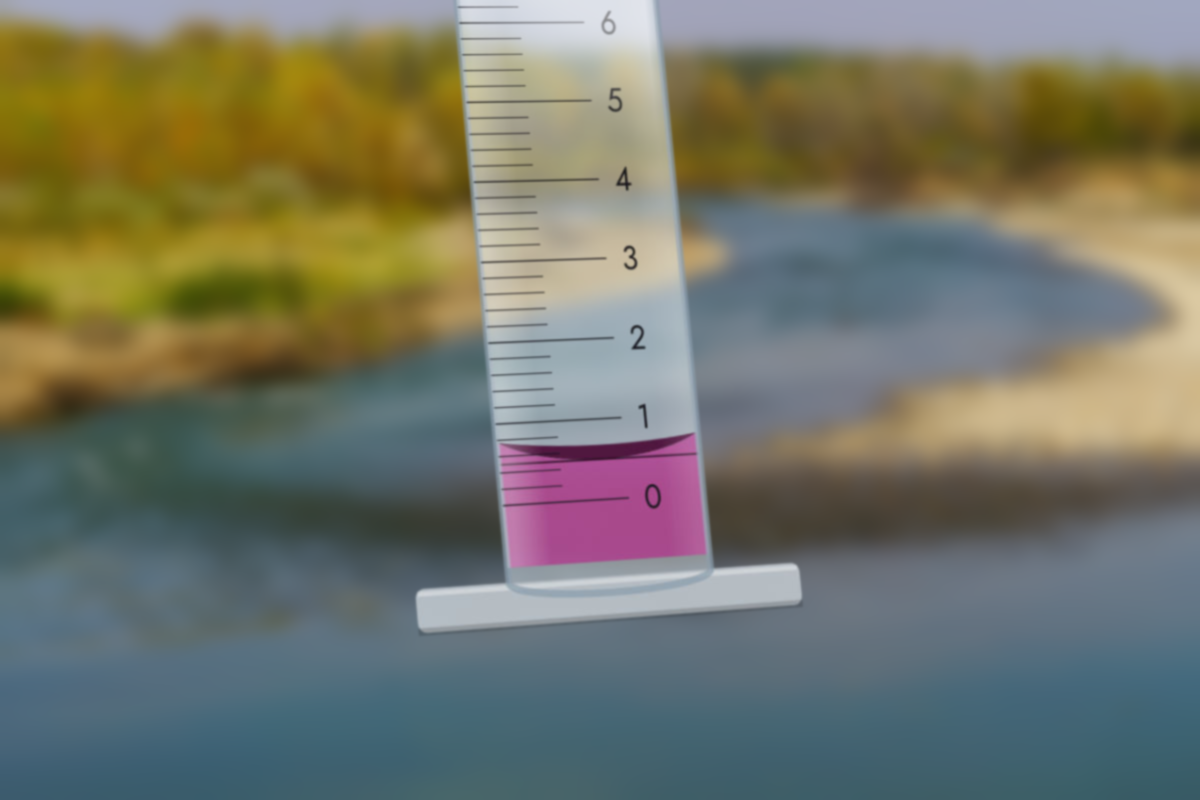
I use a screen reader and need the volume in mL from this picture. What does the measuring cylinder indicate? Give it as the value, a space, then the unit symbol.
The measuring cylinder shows 0.5 mL
